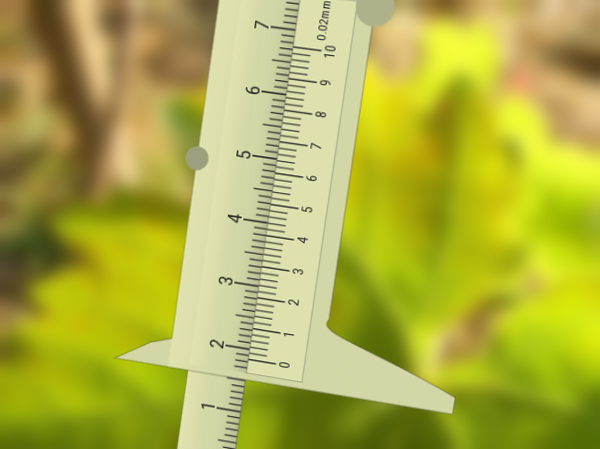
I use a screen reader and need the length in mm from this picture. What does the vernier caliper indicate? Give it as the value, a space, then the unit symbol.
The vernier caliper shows 18.4 mm
